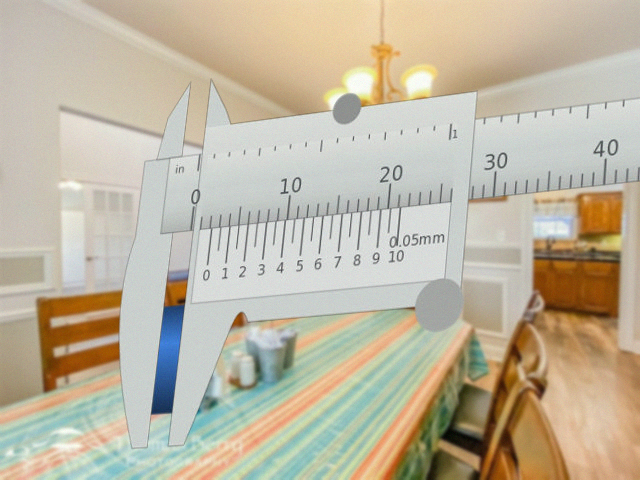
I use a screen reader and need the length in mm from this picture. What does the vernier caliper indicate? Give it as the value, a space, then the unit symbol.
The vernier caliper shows 2.2 mm
